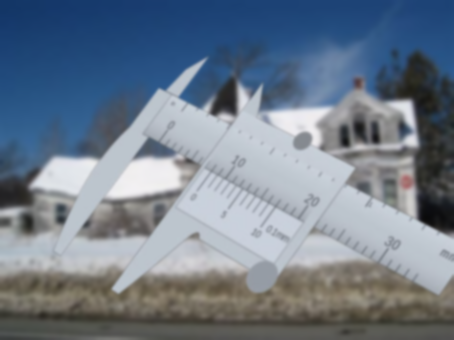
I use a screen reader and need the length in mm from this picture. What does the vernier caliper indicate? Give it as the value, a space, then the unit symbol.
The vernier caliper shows 8.0 mm
